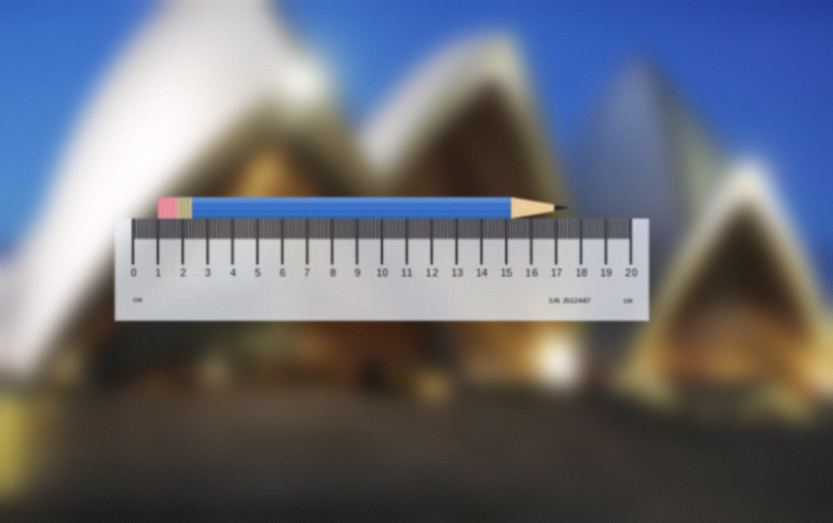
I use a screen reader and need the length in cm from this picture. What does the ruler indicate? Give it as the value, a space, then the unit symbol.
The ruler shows 16.5 cm
